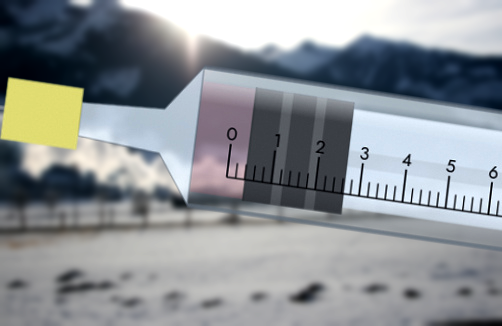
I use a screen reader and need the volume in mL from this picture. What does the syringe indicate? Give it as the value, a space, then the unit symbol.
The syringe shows 0.4 mL
